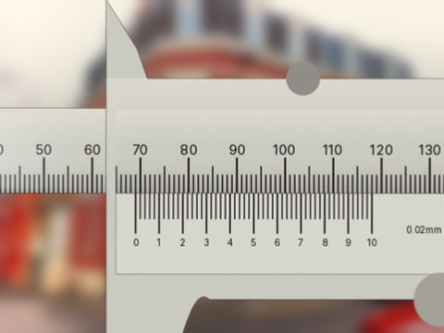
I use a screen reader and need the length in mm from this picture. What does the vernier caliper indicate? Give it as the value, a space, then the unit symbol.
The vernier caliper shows 69.0 mm
